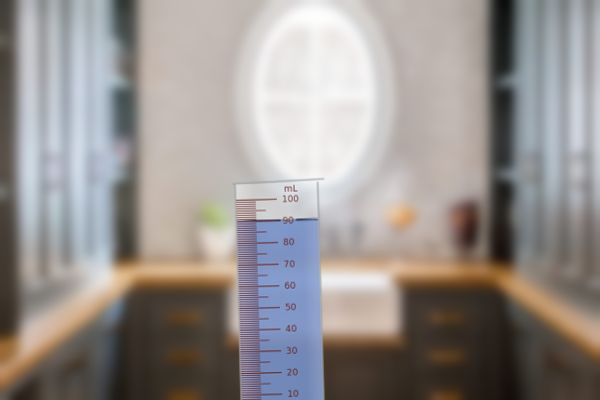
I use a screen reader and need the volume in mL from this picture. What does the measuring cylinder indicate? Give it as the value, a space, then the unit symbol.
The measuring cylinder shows 90 mL
